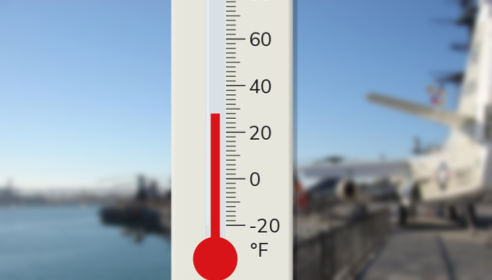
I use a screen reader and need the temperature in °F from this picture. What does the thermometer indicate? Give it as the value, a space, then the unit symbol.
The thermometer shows 28 °F
